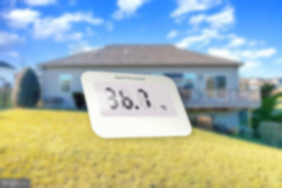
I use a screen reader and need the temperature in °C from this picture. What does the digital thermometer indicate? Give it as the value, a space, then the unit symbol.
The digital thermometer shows 36.7 °C
